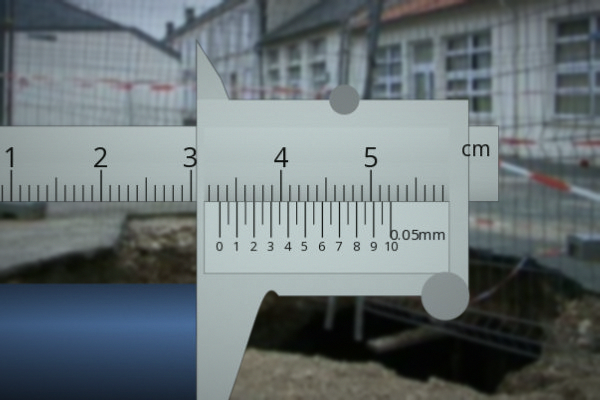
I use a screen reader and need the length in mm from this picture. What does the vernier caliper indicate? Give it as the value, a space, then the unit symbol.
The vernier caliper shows 33.2 mm
